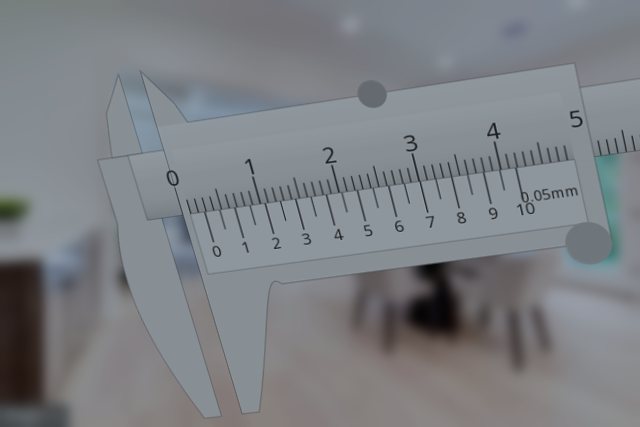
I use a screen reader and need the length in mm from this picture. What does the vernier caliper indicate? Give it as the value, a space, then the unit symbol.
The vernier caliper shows 2.8 mm
